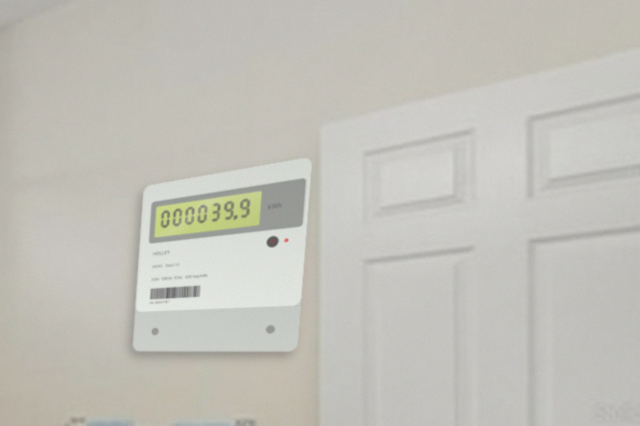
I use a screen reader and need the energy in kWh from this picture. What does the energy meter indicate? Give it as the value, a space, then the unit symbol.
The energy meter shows 39.9 kWh
